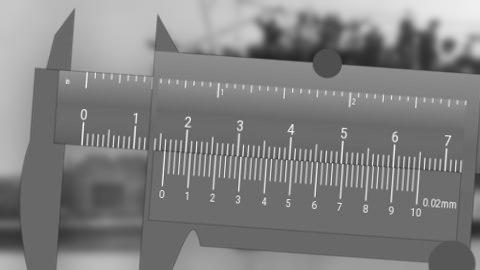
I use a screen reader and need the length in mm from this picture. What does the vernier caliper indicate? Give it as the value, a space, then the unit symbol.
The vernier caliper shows 16.0 mm
